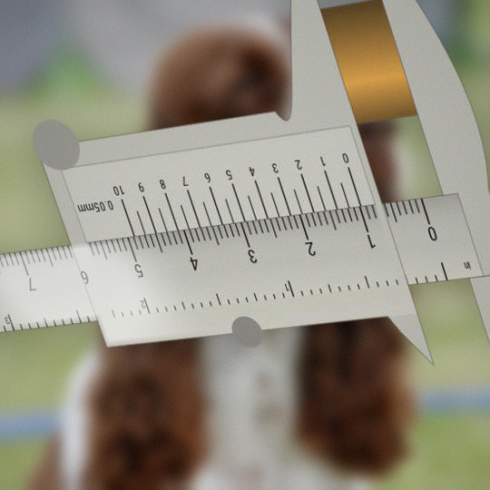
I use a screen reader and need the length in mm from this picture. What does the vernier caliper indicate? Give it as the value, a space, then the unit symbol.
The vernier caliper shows 9.8 mm
